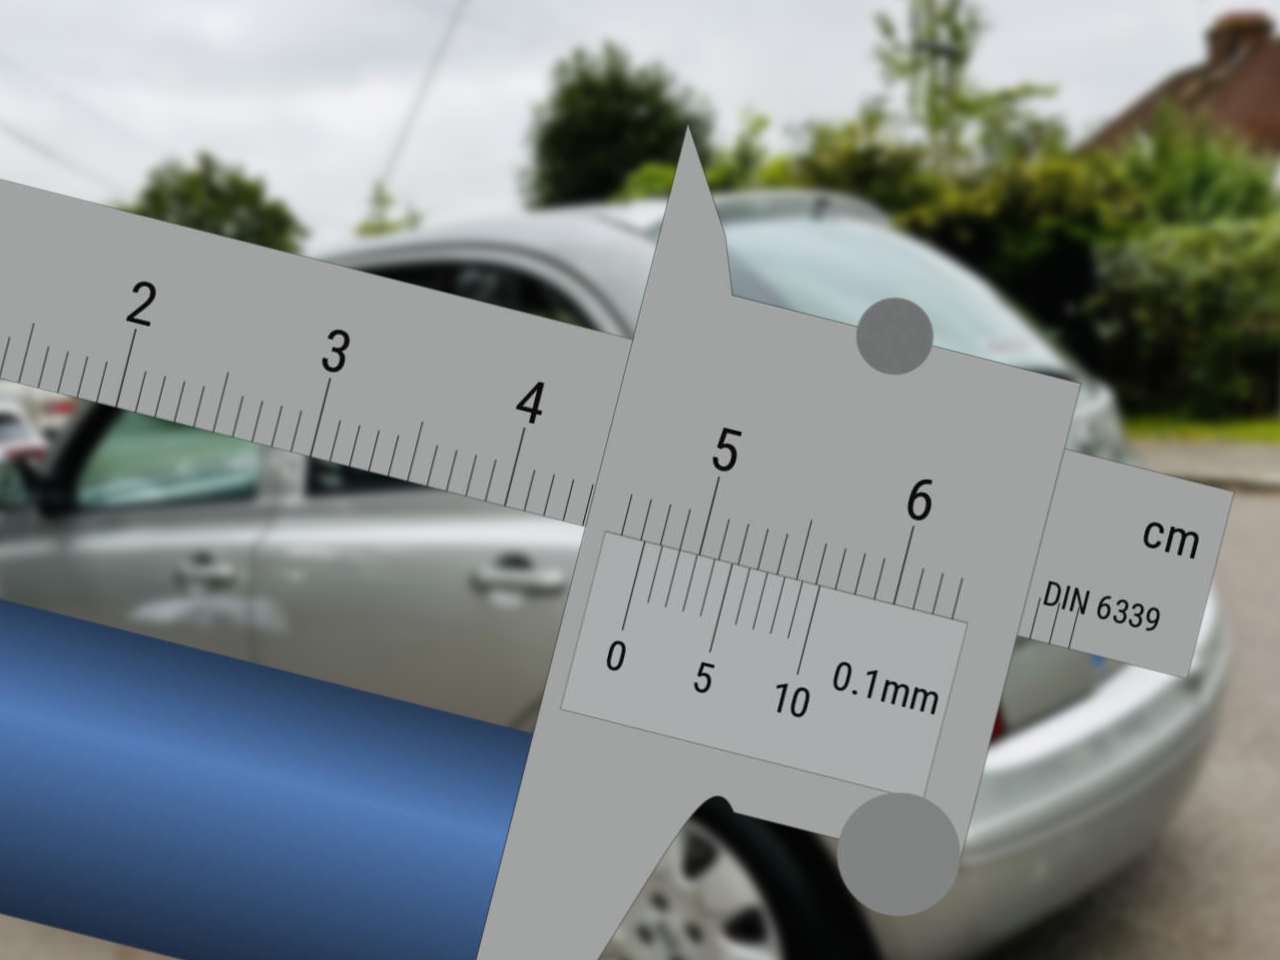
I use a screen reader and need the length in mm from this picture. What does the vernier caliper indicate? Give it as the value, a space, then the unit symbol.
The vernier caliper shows 47.2 mm
